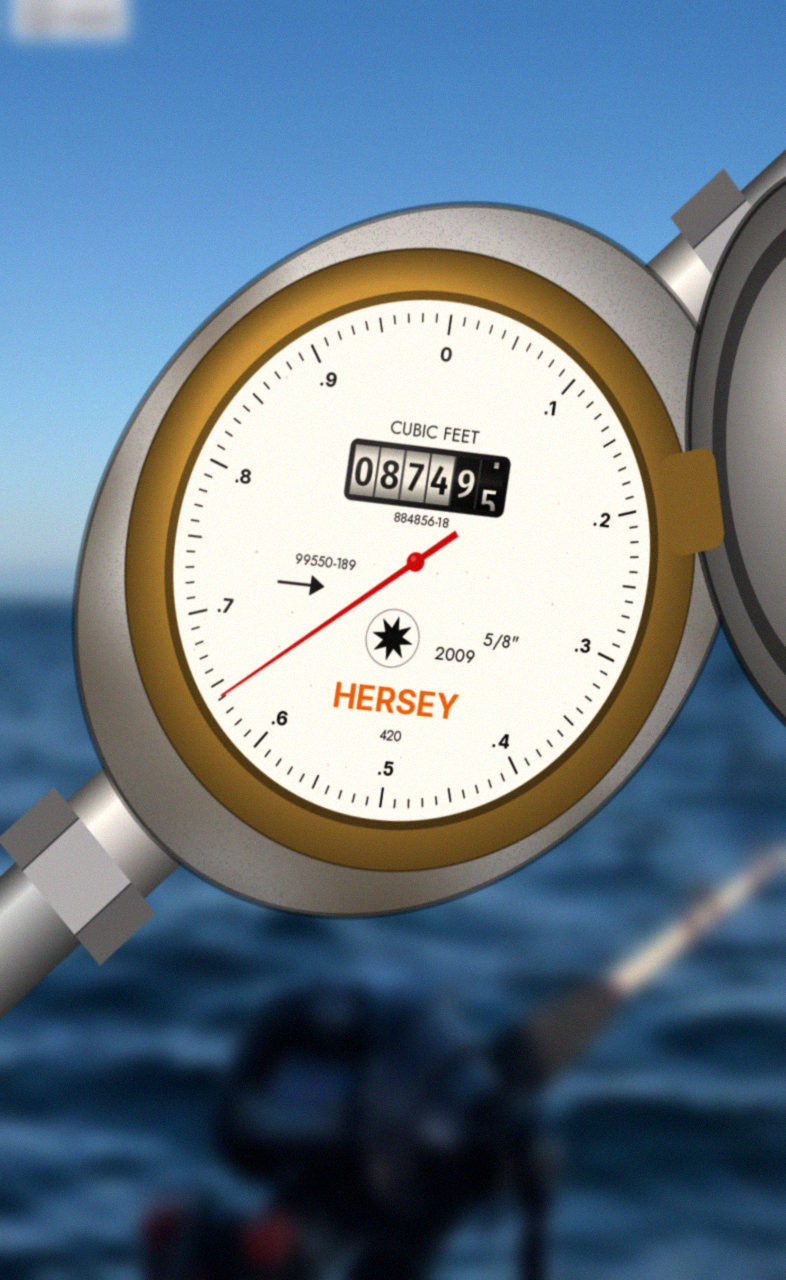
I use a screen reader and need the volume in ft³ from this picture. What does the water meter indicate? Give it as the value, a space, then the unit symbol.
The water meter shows 87494.64 ft³
